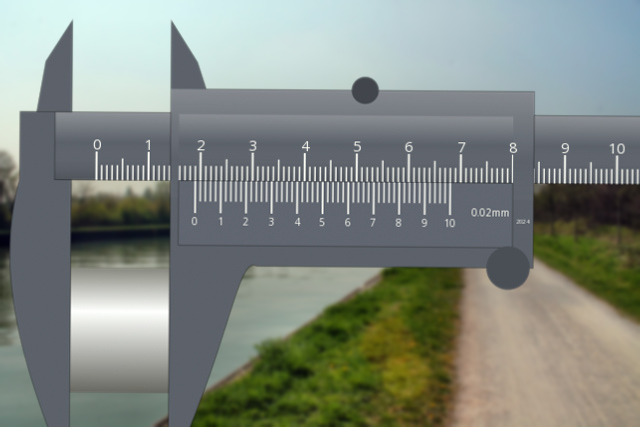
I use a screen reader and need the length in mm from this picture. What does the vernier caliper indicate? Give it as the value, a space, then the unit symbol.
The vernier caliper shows 19.0 mm
